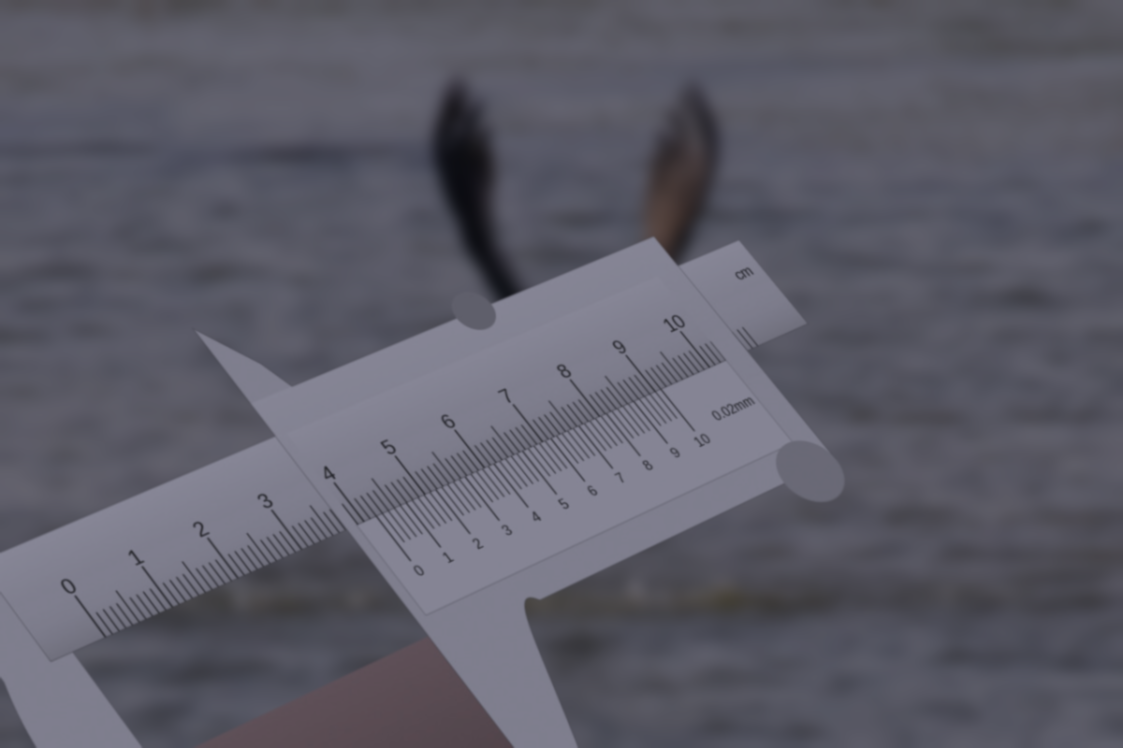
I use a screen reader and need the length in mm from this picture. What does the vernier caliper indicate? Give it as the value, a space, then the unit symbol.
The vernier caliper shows 42.0 mm
